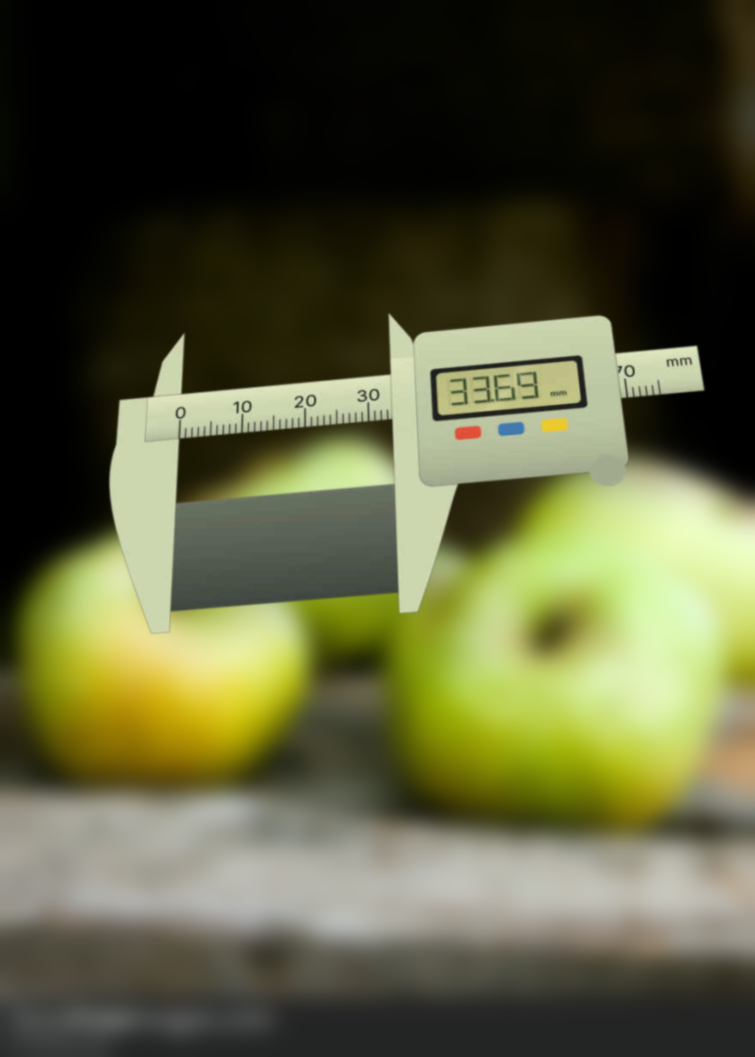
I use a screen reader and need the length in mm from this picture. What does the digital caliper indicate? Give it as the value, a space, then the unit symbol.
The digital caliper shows 33.69 mm
